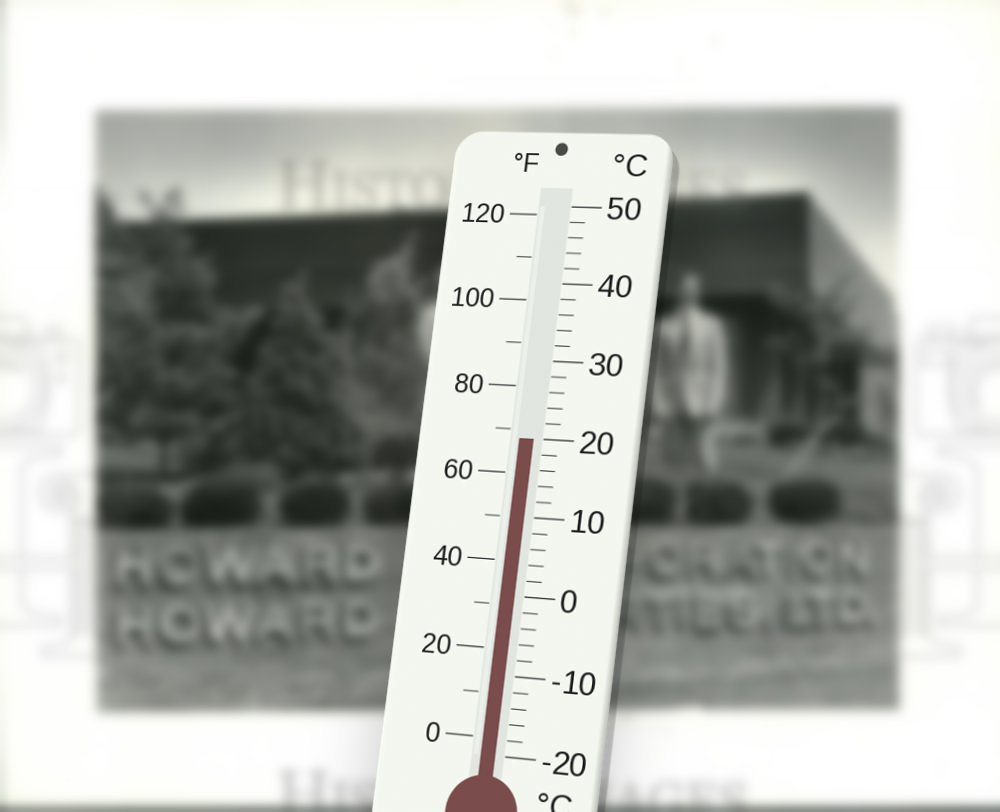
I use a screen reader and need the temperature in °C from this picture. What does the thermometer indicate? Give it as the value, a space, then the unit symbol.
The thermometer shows 20 °C
